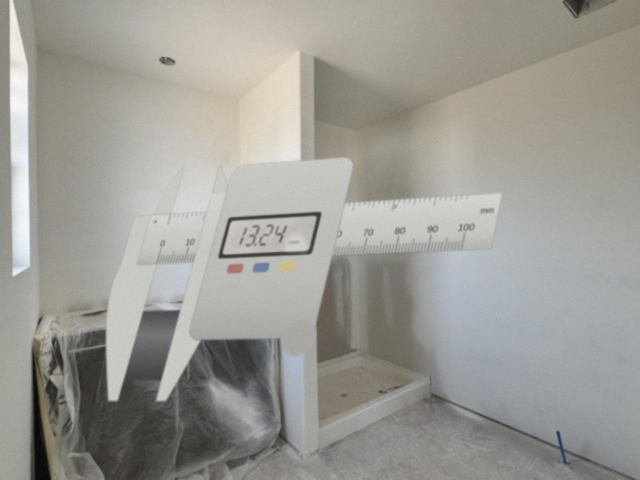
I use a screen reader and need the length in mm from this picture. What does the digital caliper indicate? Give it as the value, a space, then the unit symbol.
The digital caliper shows 13.24 mm
